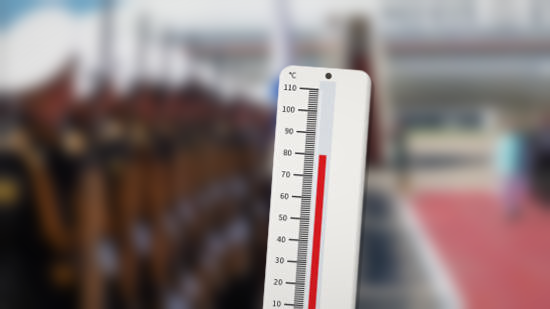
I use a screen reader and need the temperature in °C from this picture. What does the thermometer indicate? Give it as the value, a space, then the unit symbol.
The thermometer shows 80 °C
